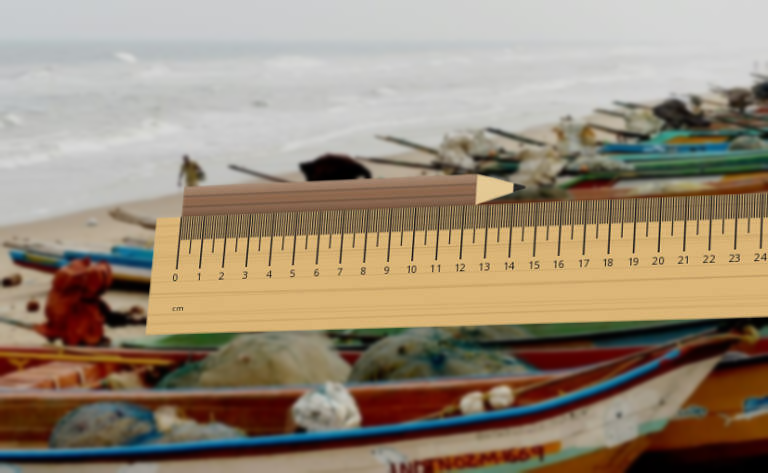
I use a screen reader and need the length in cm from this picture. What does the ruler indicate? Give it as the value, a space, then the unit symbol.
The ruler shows 14.5 cm
